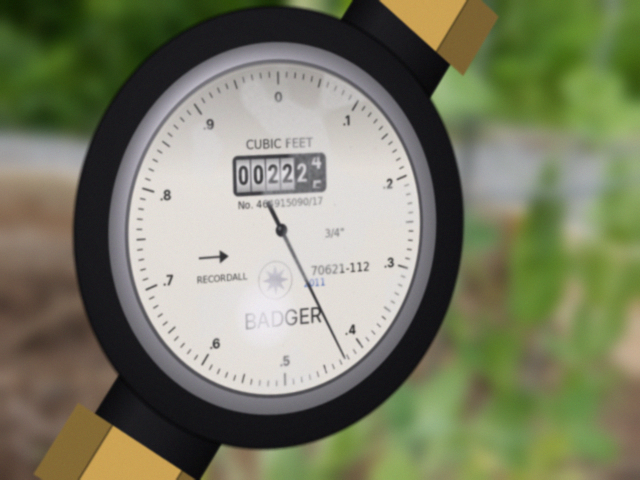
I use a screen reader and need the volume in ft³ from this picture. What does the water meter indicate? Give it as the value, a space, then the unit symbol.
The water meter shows 2224.42 ft³
